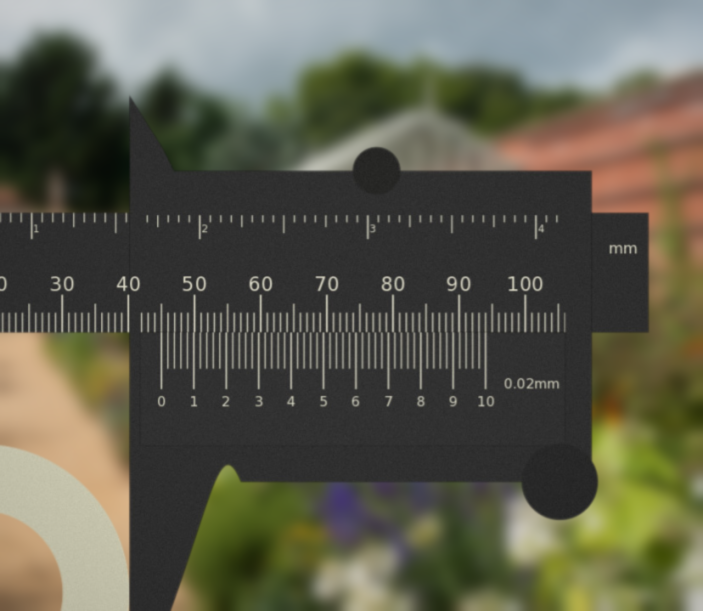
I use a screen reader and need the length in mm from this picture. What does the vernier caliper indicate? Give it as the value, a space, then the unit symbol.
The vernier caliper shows 45.0 mm
